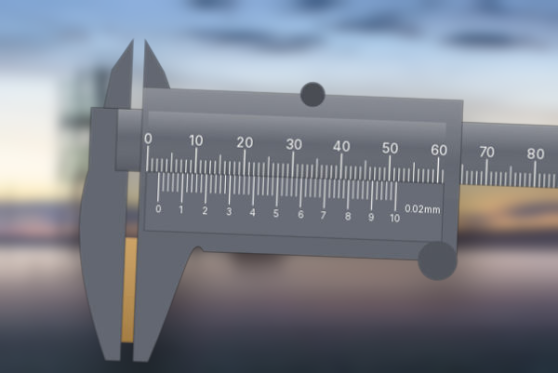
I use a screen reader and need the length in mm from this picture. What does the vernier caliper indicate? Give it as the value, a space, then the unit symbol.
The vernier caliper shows 2.5 mm
